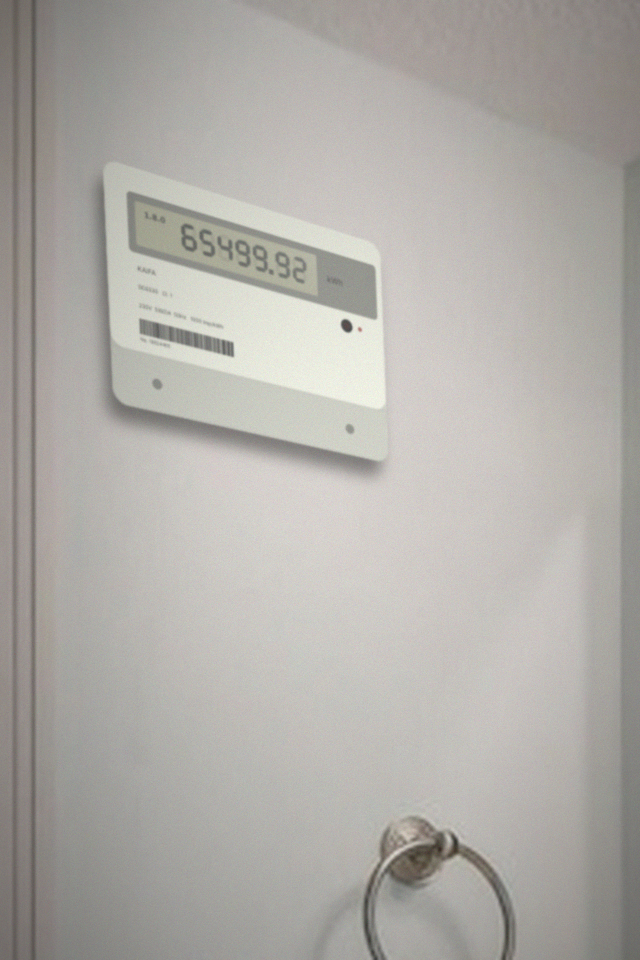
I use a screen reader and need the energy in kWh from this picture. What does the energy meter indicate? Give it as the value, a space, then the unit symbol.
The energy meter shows 65499.92 kWh
